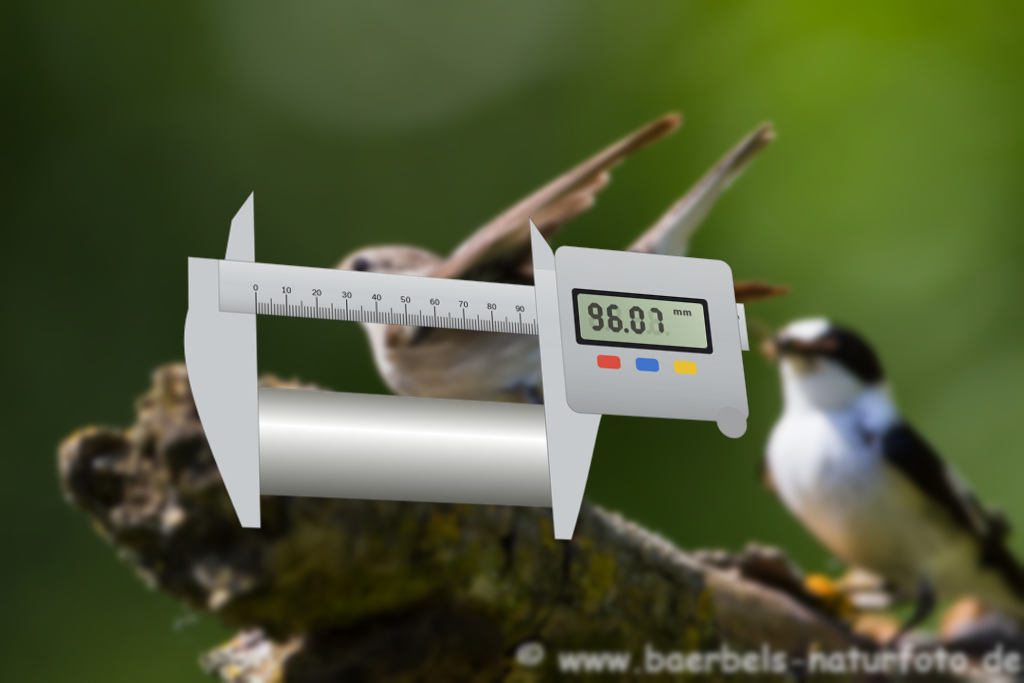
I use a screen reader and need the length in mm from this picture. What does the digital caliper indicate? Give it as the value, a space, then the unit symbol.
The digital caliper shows 96.07 mm
